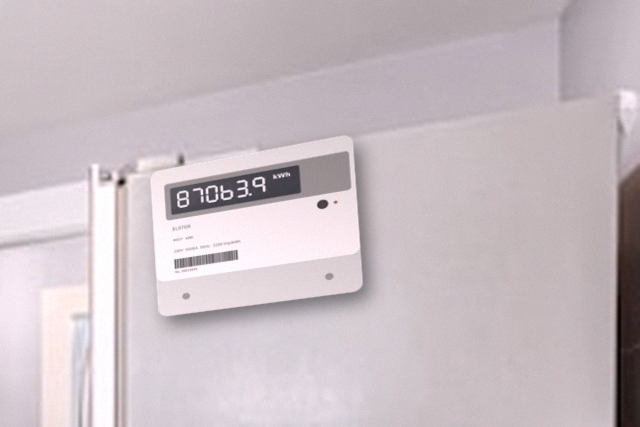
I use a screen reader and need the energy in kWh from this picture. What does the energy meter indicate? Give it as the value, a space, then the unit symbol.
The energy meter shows 87063.9 kWh
